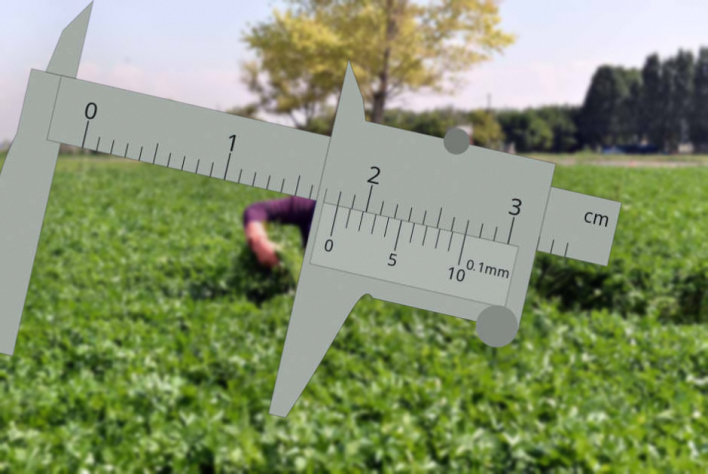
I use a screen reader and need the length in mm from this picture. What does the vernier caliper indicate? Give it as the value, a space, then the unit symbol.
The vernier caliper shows 18.0 mm
